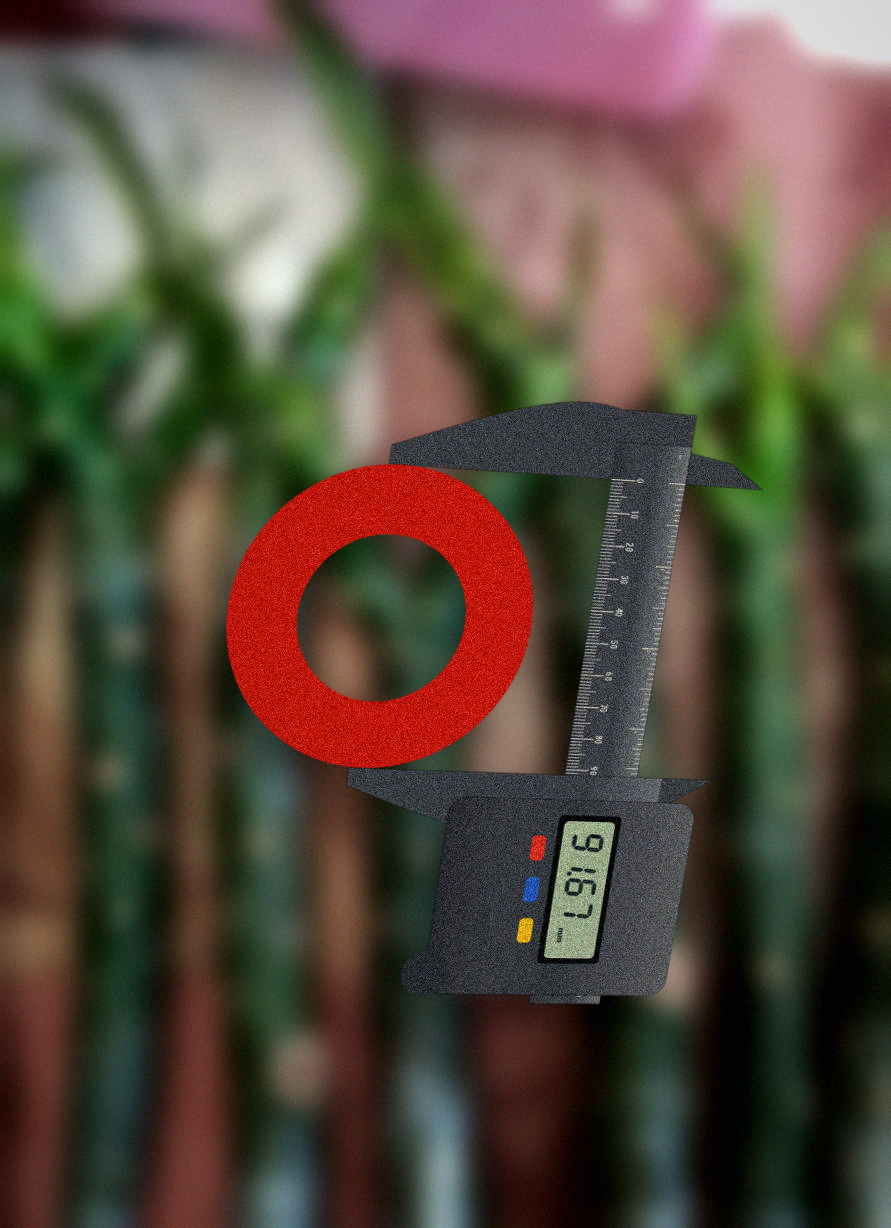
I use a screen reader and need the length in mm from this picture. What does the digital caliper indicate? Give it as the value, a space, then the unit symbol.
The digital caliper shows 91.67 mm
